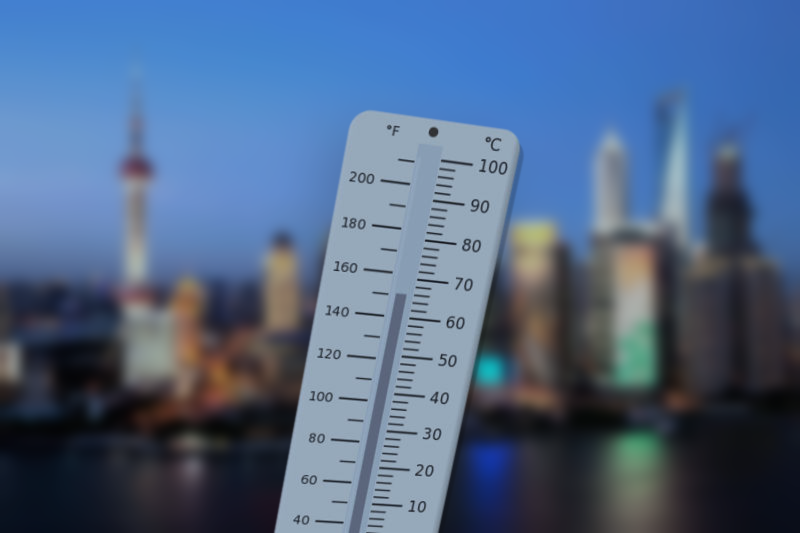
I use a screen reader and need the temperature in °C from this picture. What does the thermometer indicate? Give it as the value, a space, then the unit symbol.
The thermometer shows 66 °C
